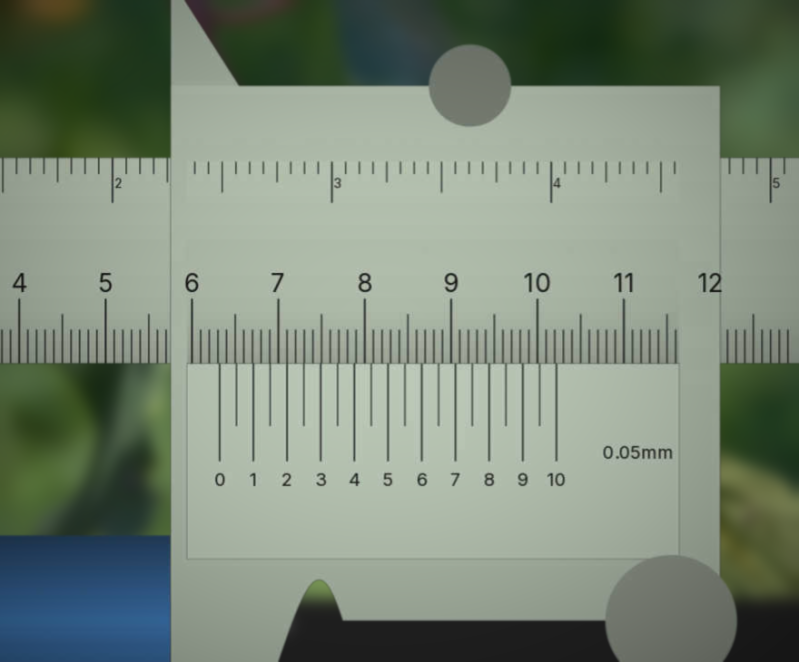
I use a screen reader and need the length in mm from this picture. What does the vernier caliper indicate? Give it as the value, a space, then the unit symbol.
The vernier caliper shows 63.2 mm
